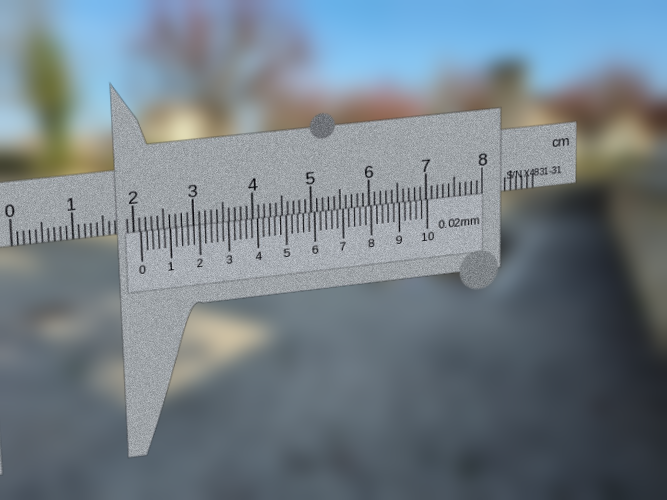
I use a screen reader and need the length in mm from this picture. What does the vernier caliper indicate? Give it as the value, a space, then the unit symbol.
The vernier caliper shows 21.2 mm
